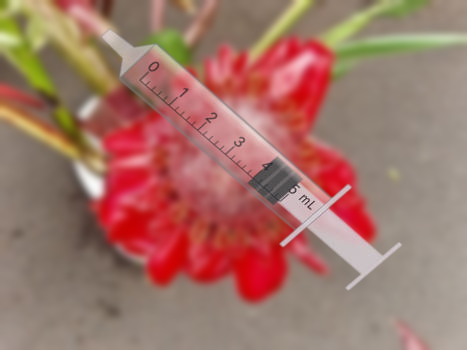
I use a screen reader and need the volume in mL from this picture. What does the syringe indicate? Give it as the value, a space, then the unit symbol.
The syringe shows 4 mL
